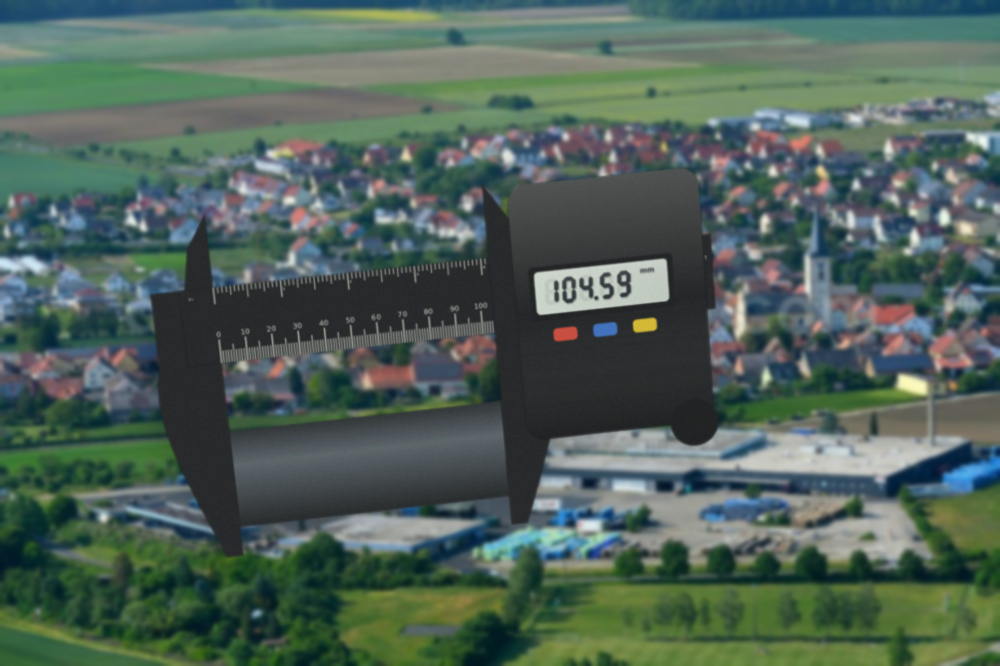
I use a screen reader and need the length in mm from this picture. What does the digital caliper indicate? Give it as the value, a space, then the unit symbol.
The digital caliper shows 104.59 mm
